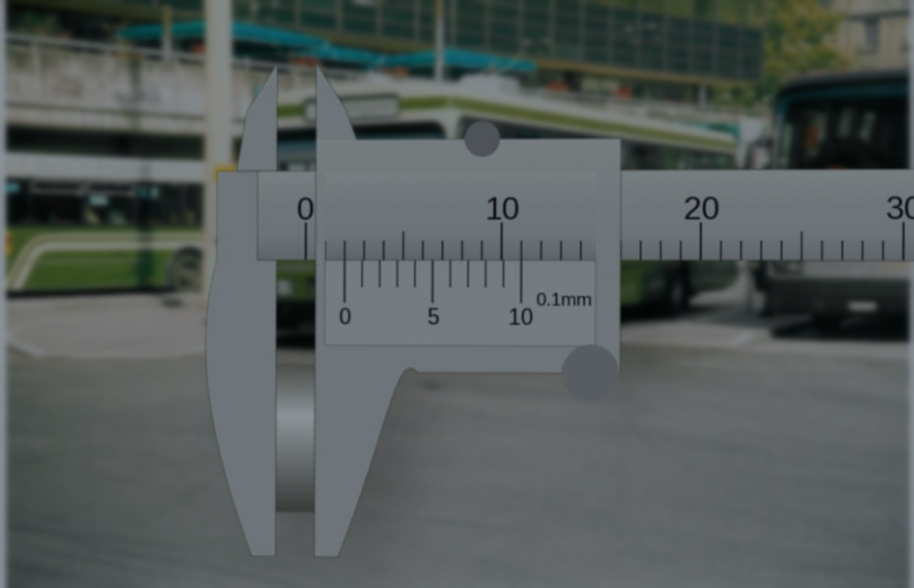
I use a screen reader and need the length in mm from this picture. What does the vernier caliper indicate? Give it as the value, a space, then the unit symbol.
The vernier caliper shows 2.0 mm
